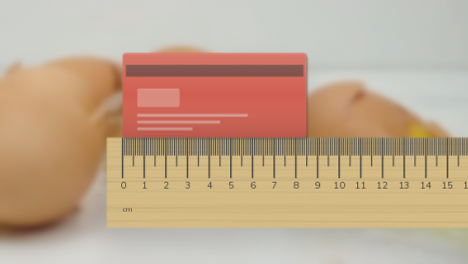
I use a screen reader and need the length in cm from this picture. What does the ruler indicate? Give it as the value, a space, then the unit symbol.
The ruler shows 8.5 cm
